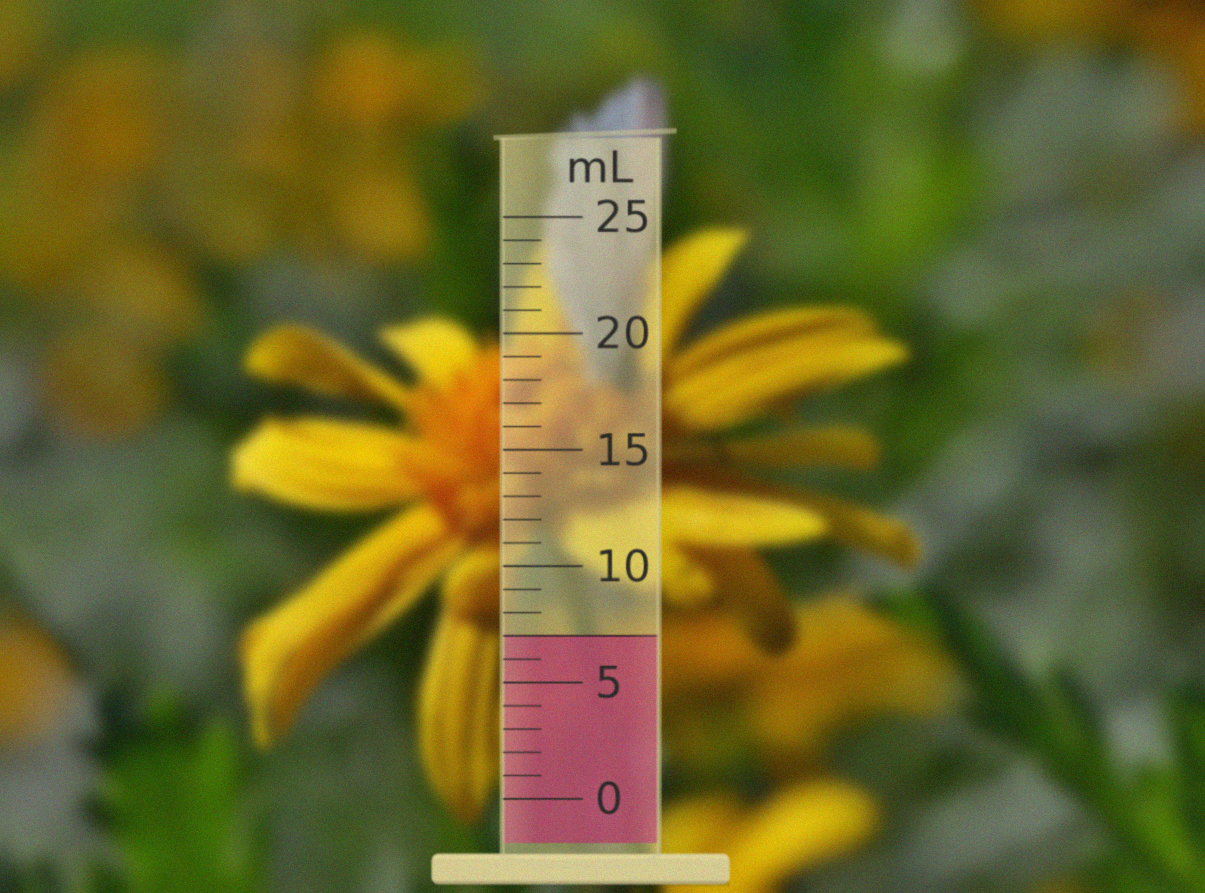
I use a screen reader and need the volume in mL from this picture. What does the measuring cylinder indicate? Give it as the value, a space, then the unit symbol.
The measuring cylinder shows 7 mL
